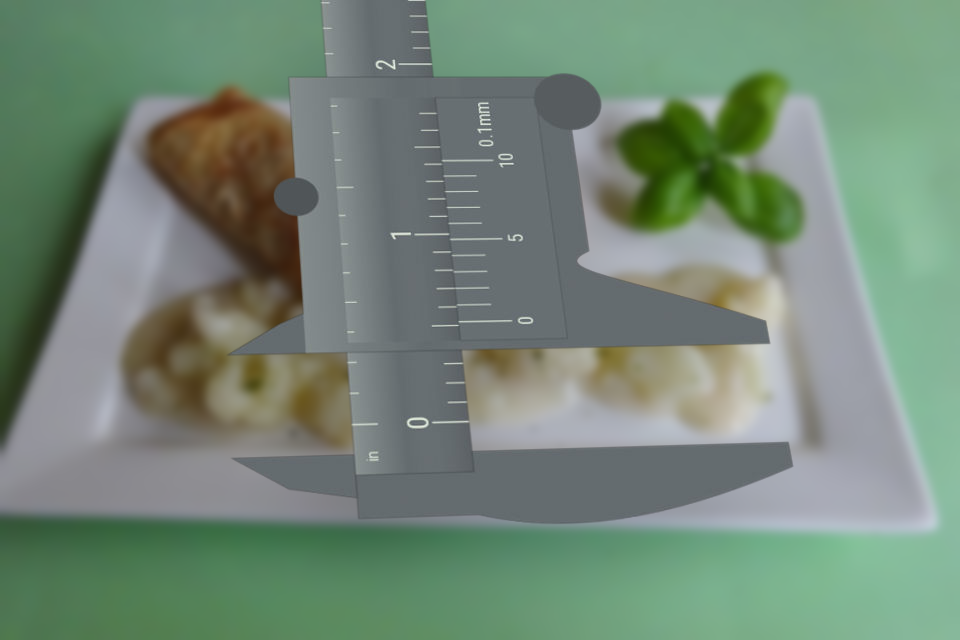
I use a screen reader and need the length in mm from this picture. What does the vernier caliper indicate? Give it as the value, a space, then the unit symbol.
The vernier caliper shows 5.2 mm
